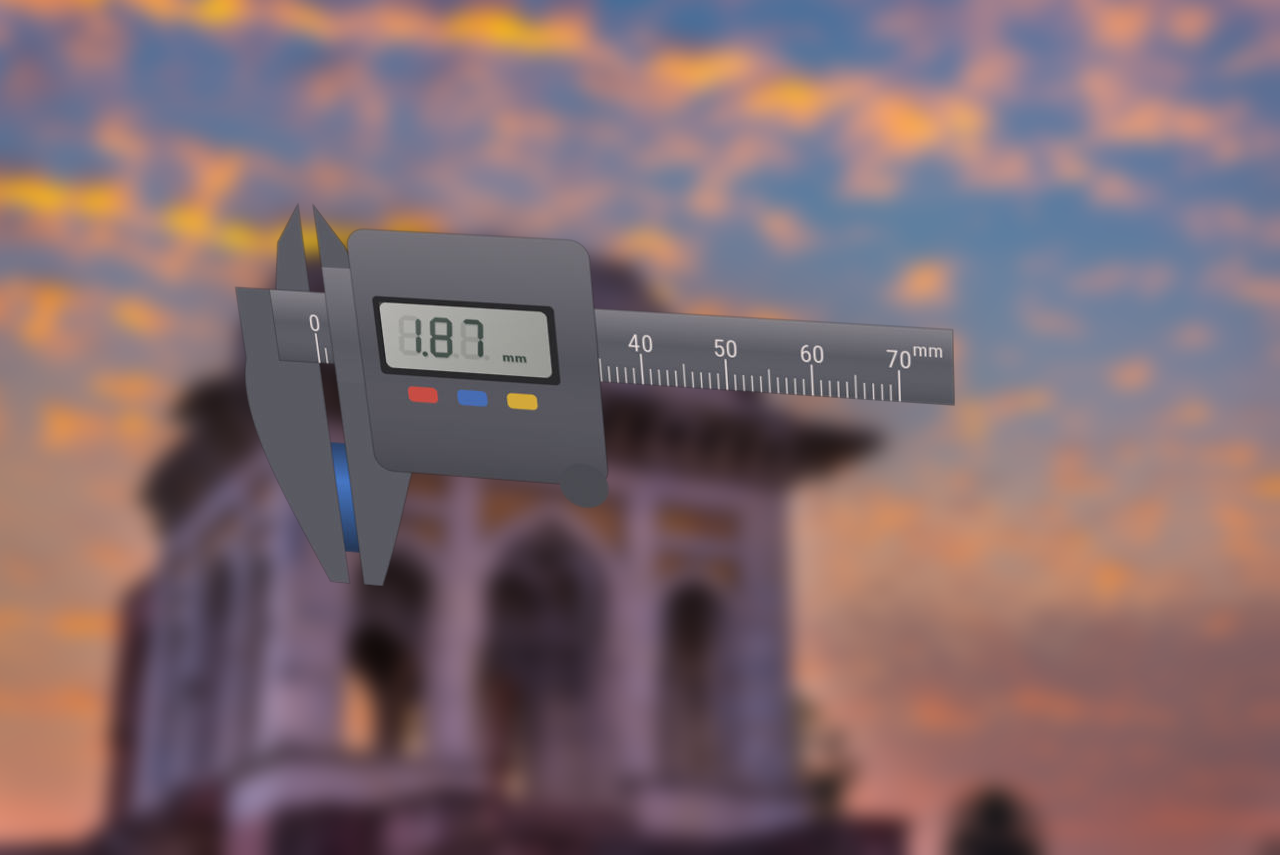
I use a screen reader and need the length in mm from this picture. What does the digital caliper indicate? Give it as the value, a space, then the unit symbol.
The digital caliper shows 1.87 mm
